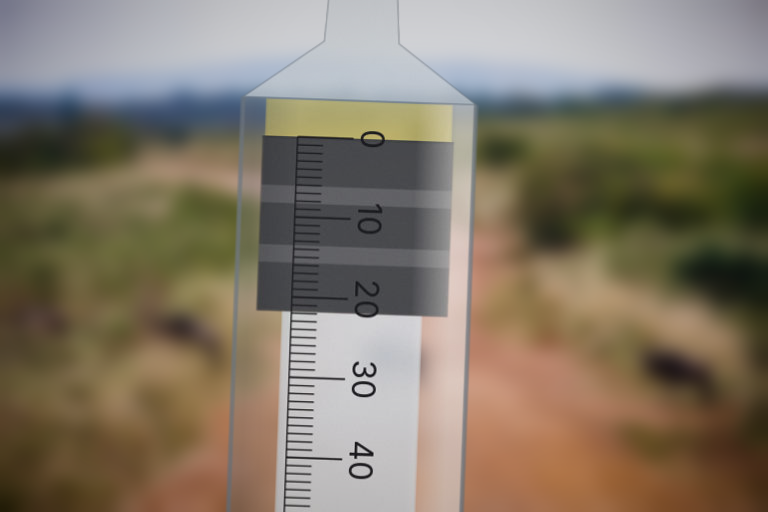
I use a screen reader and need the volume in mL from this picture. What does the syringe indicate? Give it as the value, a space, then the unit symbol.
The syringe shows 0 mL
